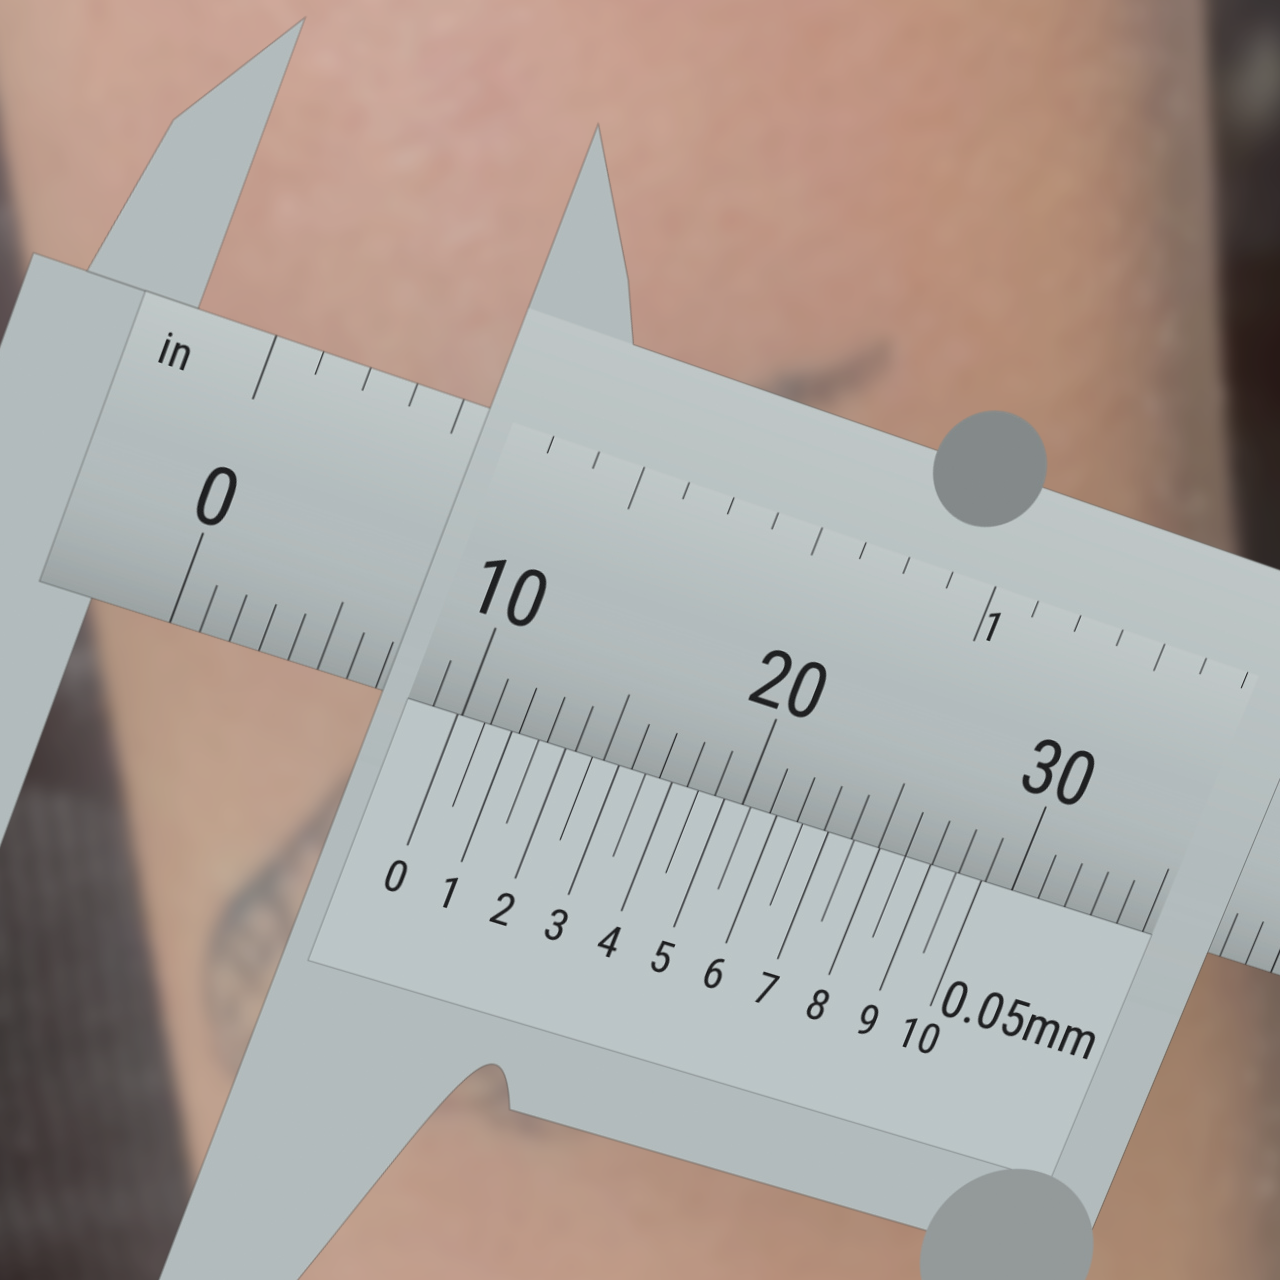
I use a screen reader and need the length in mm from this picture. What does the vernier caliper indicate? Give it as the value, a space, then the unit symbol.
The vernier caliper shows 9.85 mm
